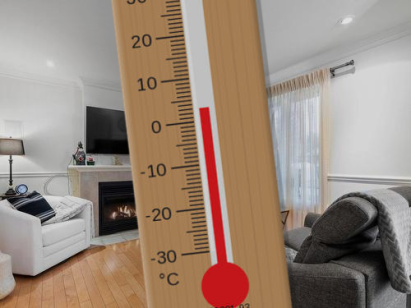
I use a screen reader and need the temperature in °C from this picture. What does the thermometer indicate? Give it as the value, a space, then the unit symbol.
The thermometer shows 3 °C
